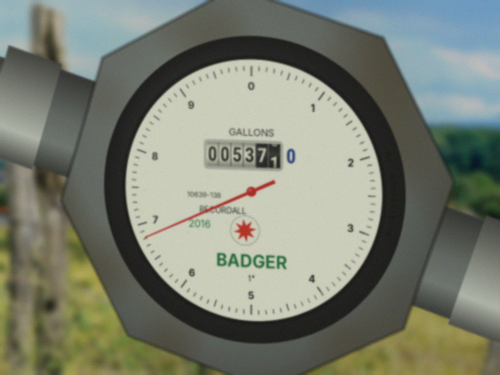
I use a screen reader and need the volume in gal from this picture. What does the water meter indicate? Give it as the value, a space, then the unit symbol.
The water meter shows 53706.8 gal
